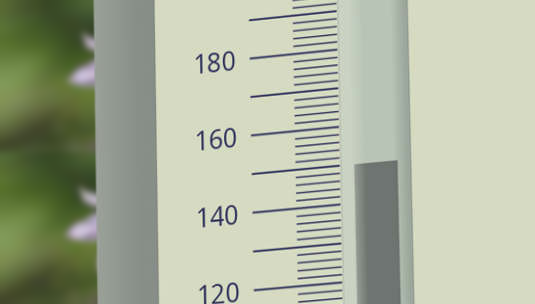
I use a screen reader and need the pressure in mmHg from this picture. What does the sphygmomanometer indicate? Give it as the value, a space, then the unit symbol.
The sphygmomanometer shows 150 mmHg
